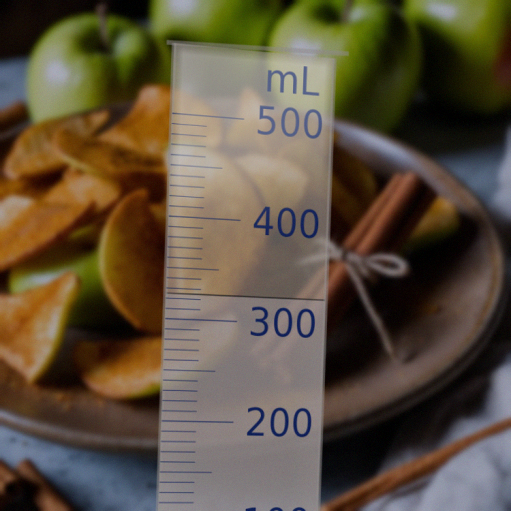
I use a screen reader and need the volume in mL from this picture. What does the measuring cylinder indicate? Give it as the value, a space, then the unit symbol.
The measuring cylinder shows 325 mL
